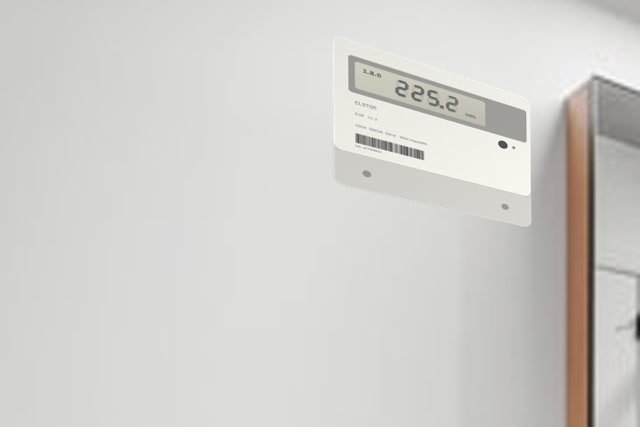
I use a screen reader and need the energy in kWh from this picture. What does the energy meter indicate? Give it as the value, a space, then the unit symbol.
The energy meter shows 225.2 kWh
